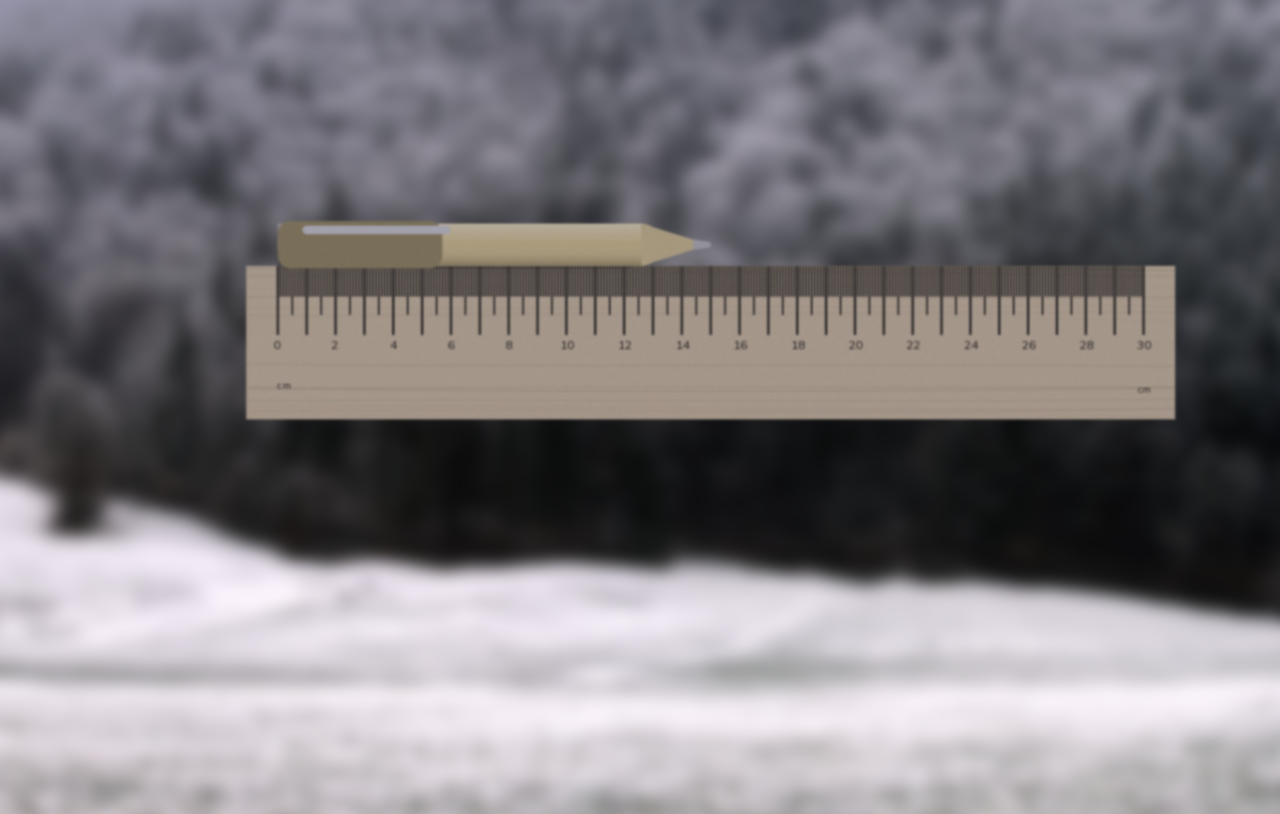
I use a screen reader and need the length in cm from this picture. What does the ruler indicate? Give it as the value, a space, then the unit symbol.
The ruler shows 15 cm
